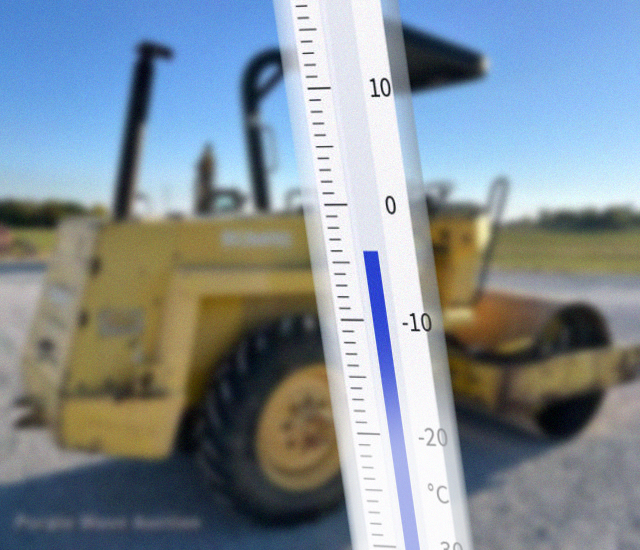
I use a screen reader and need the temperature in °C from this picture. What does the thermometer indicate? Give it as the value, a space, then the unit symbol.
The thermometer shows -4 °C
